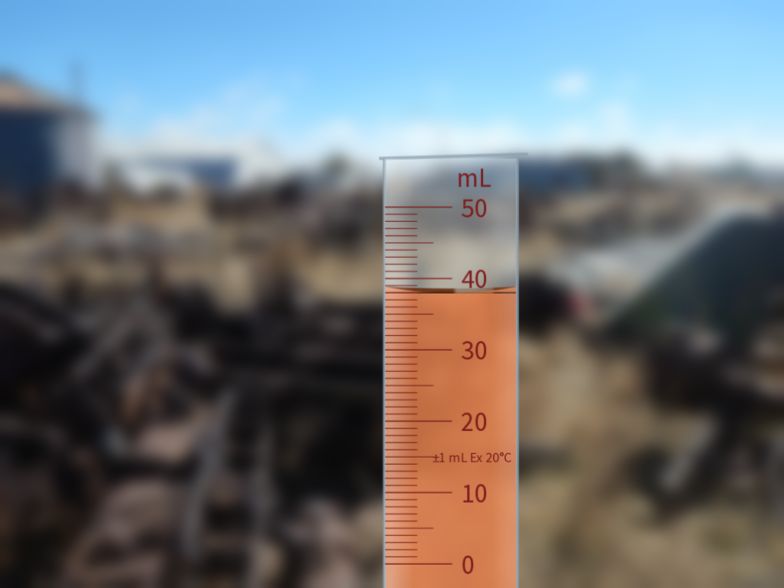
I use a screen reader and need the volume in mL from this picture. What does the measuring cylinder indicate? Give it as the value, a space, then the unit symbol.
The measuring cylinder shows 38 mL
